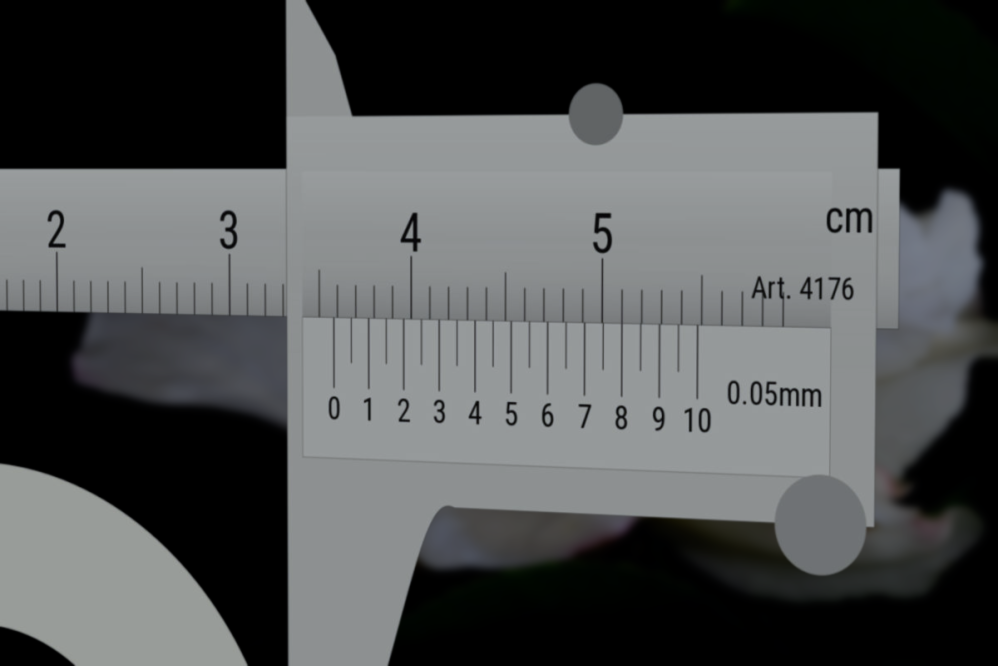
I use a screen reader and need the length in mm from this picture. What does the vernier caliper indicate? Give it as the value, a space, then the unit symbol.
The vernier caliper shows 35.8 mm
